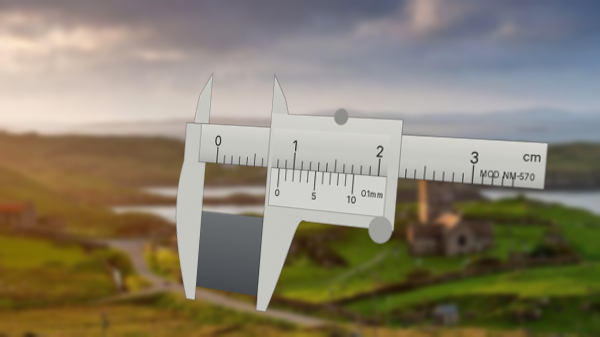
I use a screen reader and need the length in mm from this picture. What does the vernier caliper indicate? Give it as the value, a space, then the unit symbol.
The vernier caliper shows 8.2 mm
